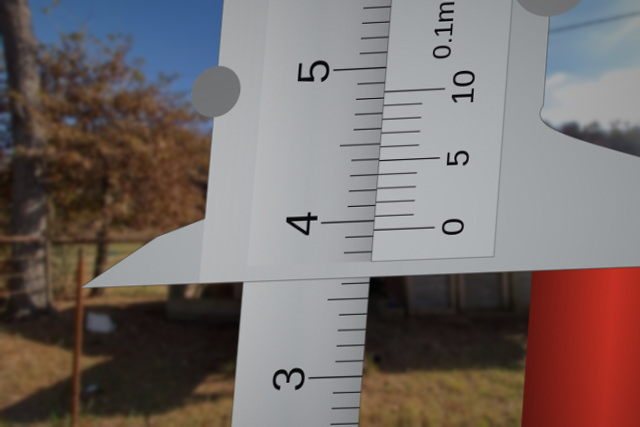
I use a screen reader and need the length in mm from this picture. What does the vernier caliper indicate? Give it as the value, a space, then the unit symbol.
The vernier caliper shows 39.4 mm
